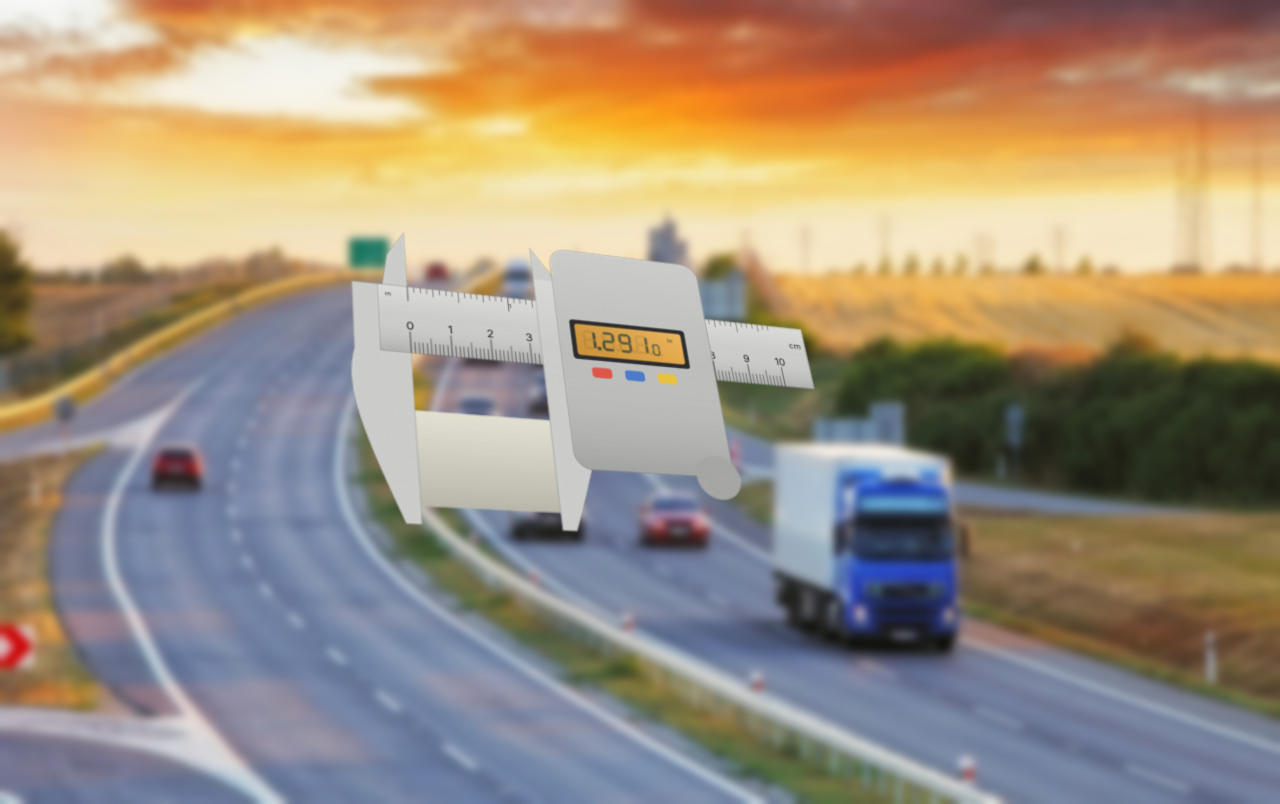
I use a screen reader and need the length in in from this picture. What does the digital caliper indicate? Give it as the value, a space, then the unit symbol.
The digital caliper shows 1.2910 in
